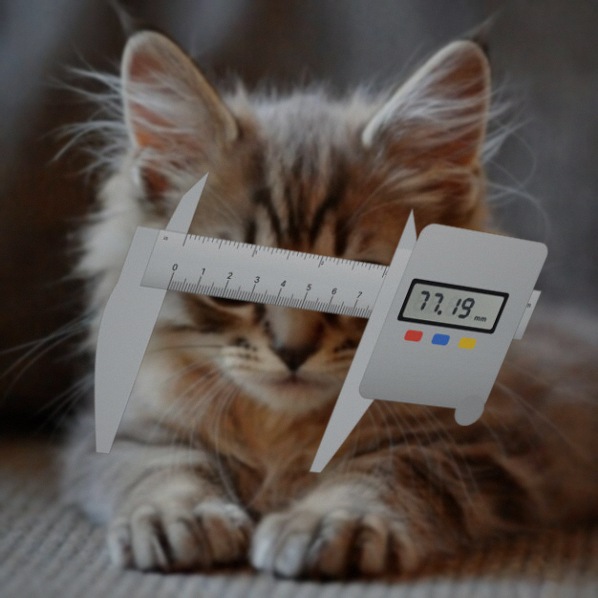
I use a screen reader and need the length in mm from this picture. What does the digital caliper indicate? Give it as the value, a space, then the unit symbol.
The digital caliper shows 77.19 mm
